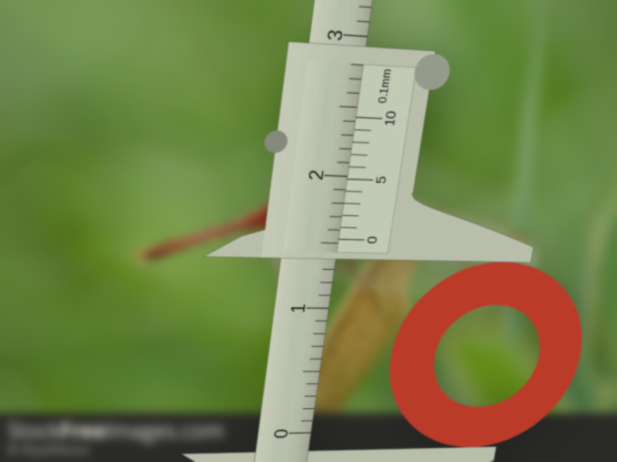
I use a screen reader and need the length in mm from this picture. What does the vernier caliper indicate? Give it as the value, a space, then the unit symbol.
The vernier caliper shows 15.3 mm
